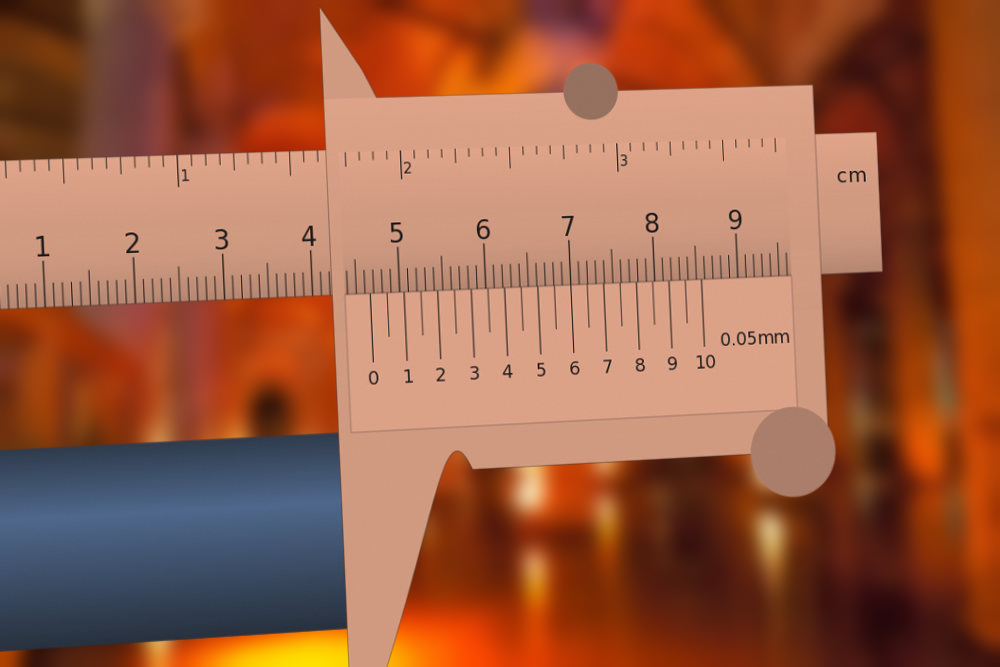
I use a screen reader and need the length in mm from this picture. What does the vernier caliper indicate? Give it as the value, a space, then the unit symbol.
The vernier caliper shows 46.6 mm
